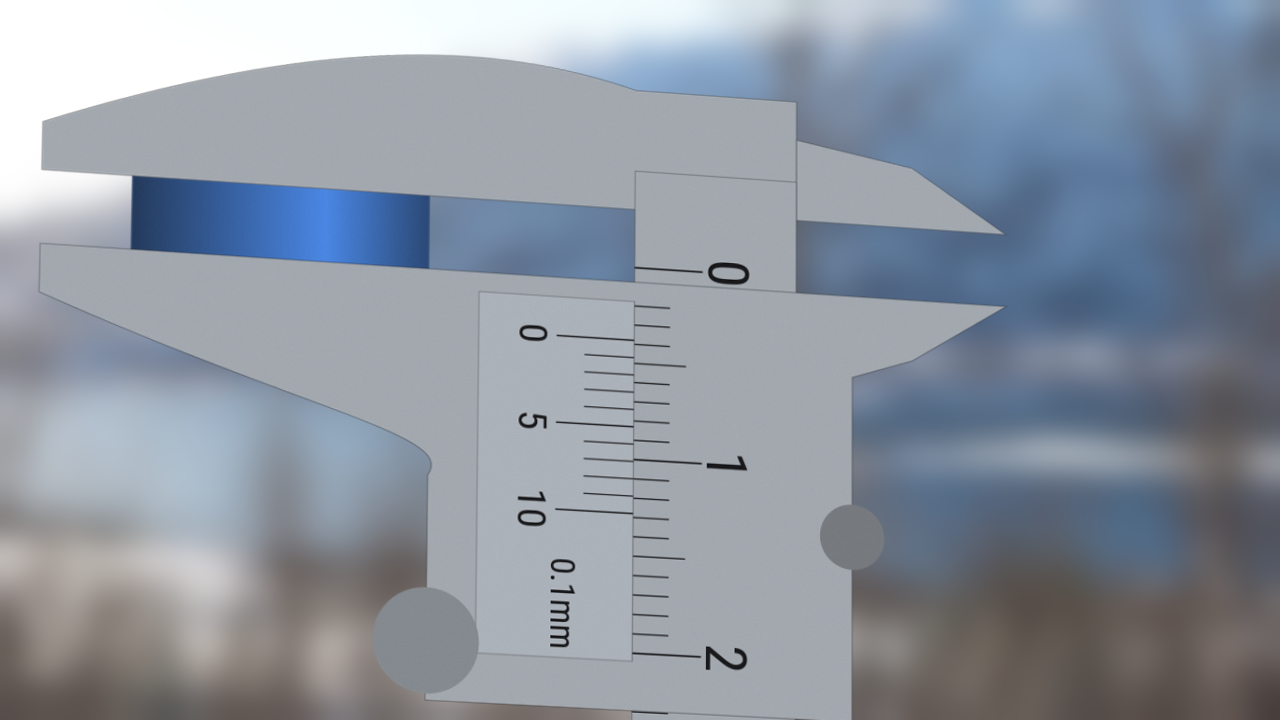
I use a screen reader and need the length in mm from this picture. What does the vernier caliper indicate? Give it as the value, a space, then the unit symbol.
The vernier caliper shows 3.8 mm
